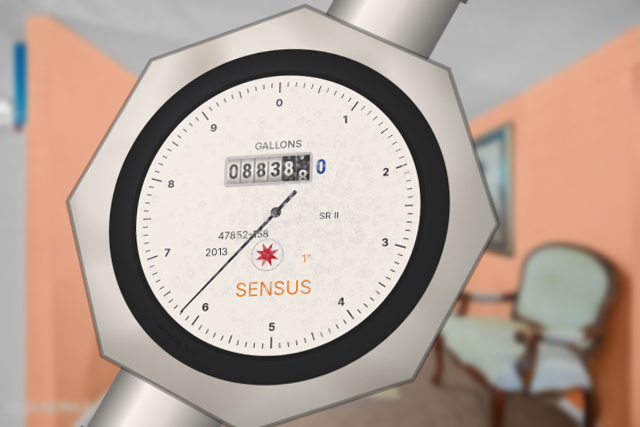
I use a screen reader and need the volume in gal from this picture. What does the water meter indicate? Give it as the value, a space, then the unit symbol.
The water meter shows 883876.2 gal
